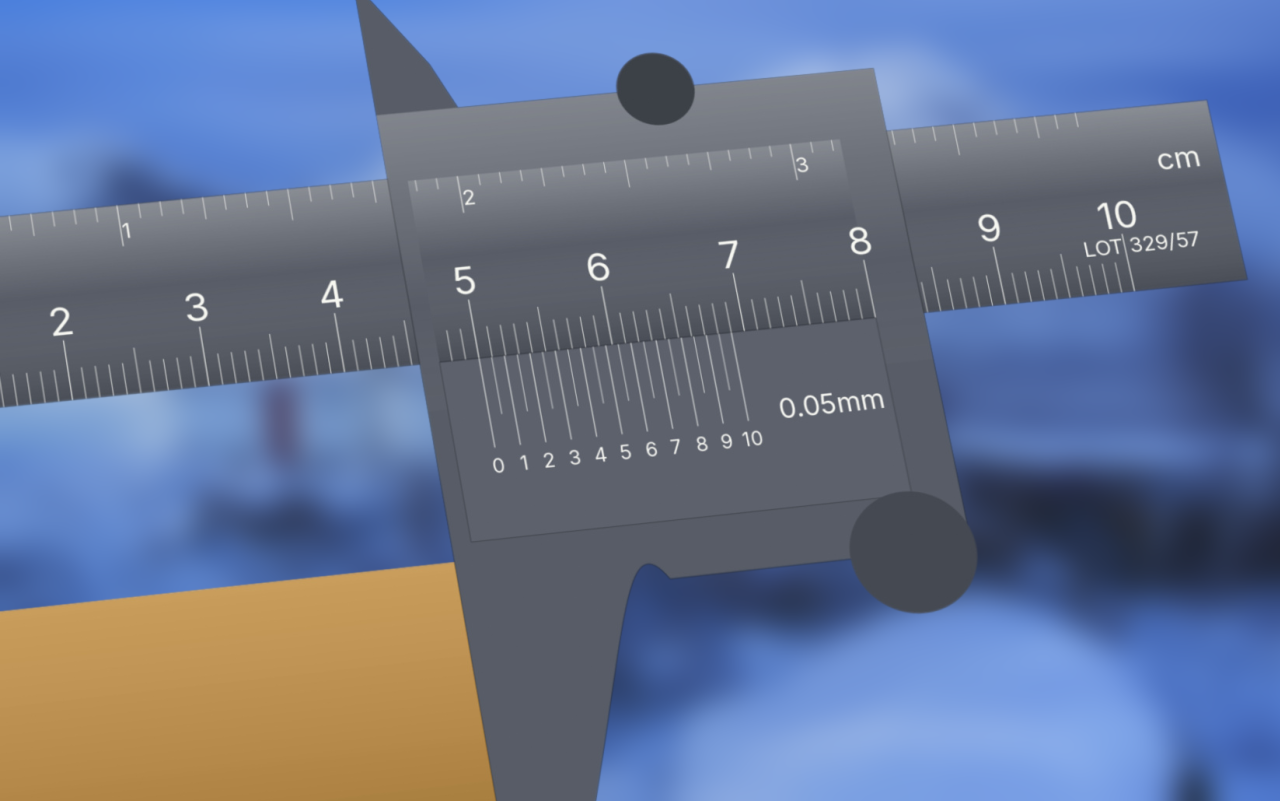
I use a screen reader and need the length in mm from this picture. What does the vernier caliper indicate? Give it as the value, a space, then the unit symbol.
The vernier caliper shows 50.0 mm
